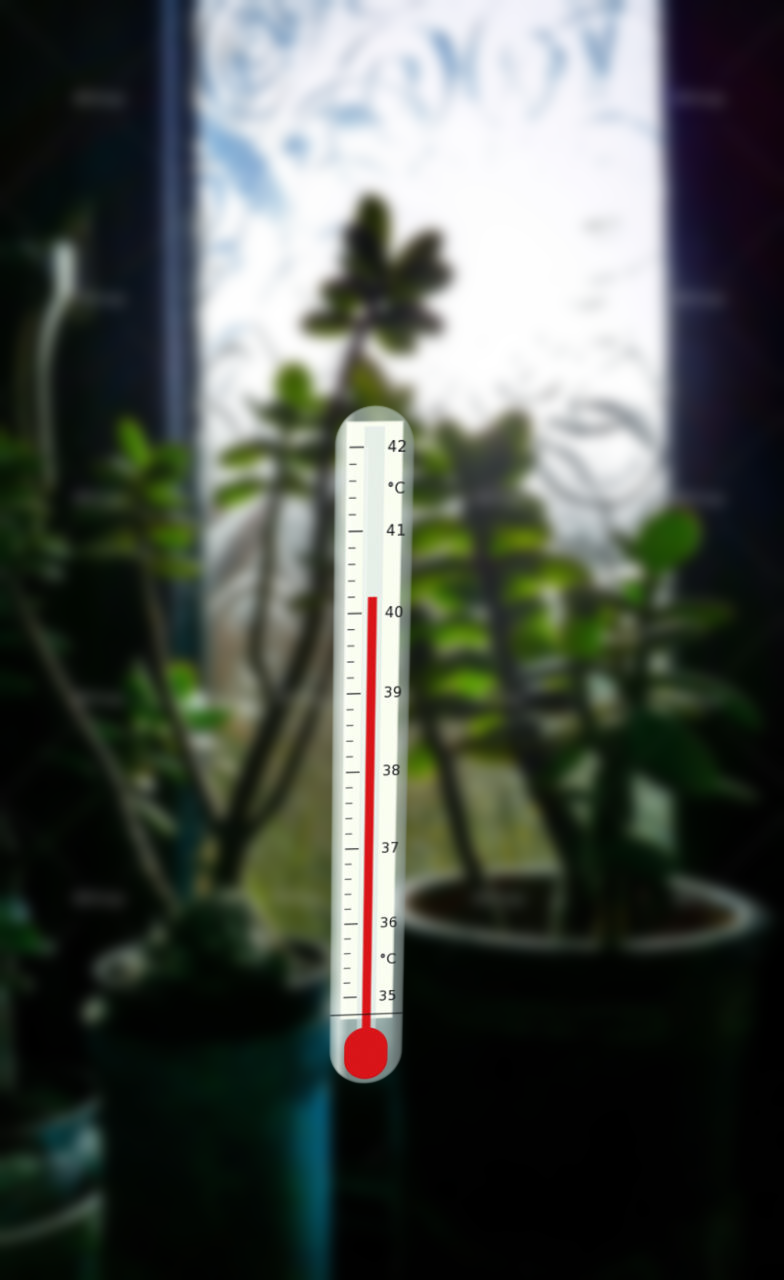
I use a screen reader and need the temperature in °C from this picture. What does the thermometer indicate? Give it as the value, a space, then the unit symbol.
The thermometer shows 40.2 °C
